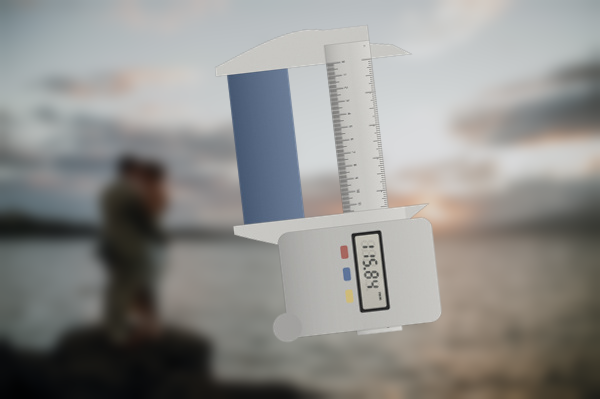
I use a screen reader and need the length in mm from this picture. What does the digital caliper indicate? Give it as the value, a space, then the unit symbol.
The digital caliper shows 115.84 mm
